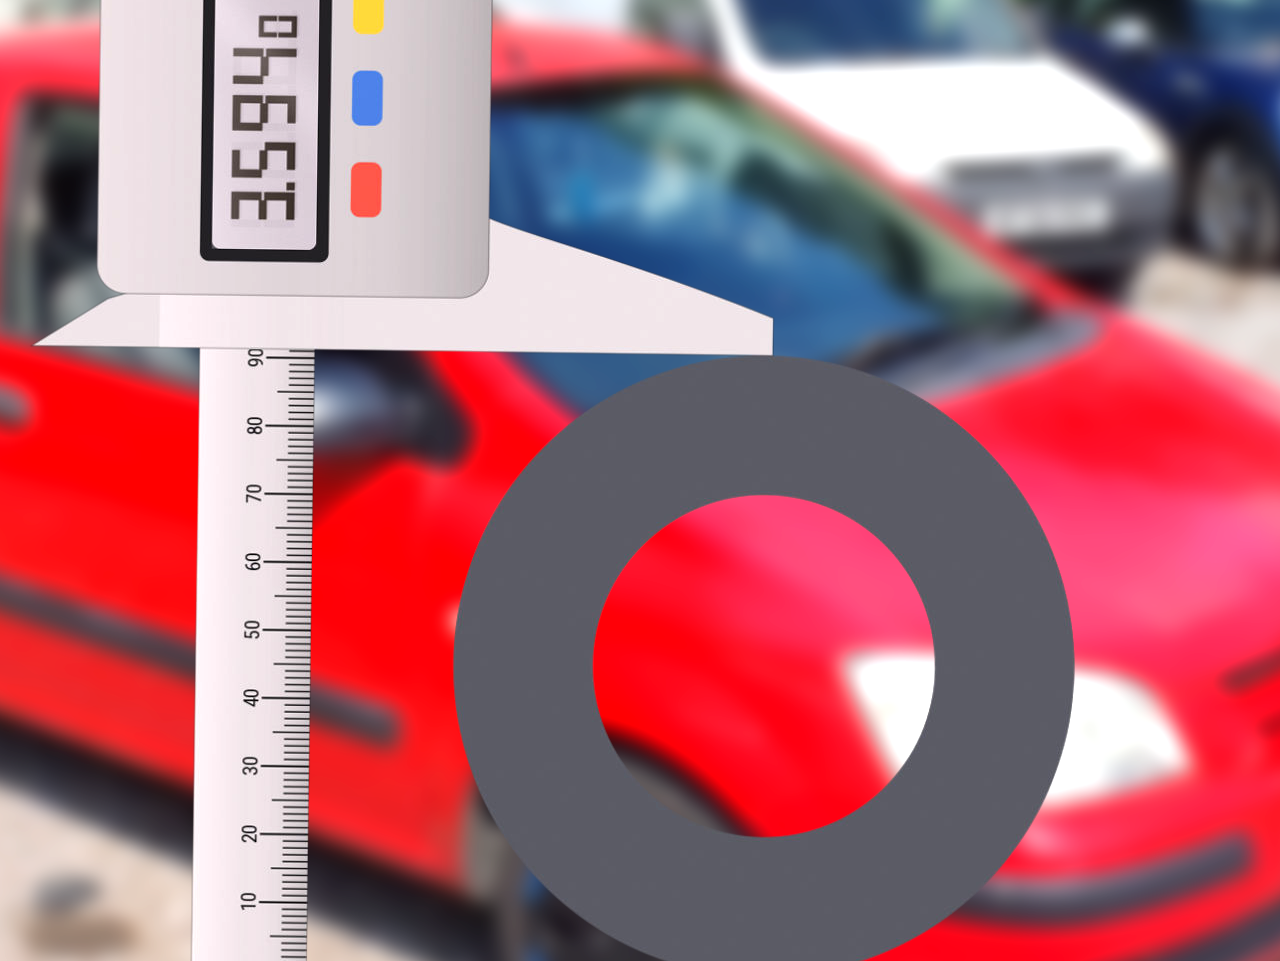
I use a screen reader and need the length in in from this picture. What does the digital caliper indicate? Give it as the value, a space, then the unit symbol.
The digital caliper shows 3.5940 in
